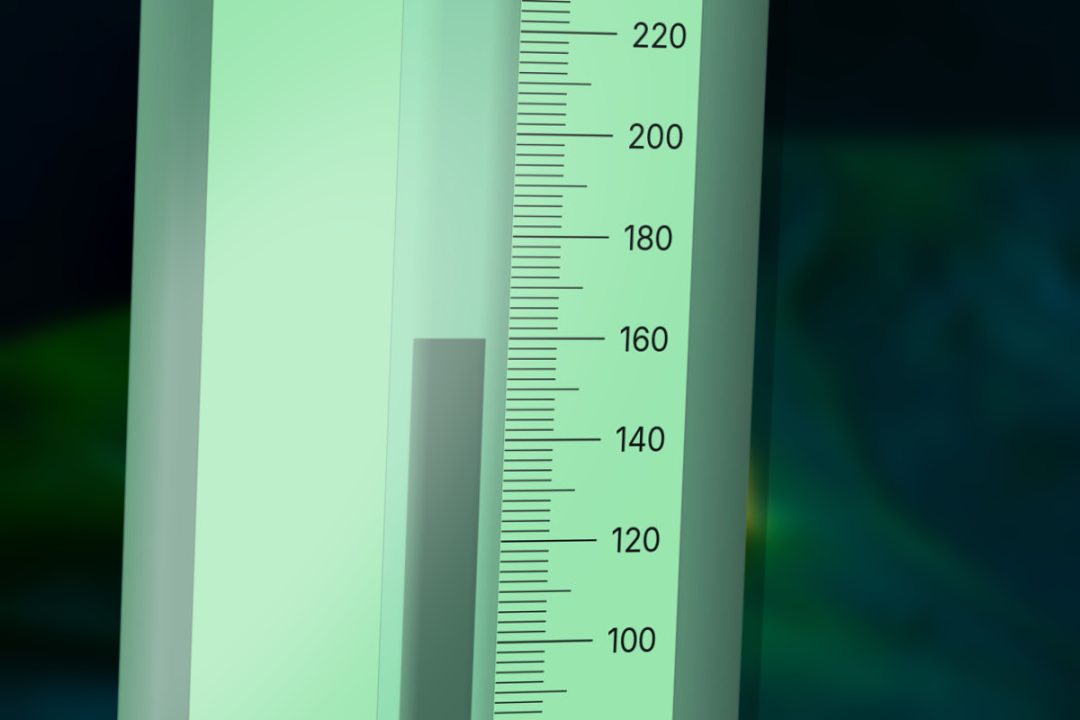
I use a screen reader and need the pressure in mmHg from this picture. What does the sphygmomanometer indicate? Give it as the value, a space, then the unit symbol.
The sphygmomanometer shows 160 mmHg
